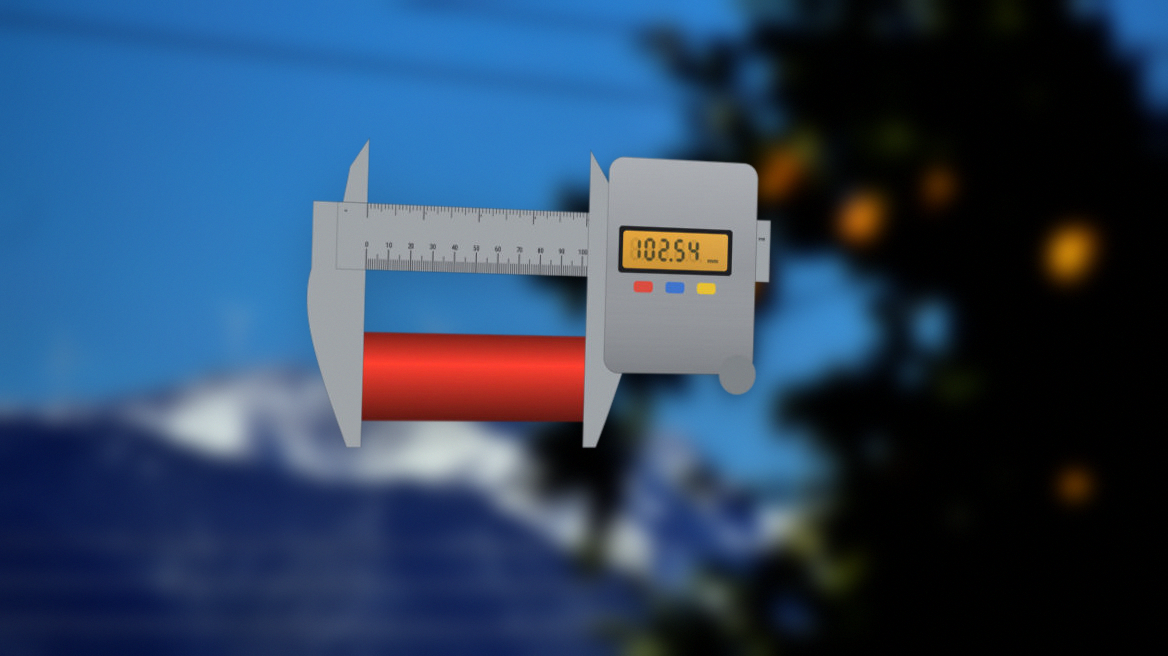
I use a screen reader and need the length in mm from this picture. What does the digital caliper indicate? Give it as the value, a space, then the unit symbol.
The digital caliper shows 102.54 mm
